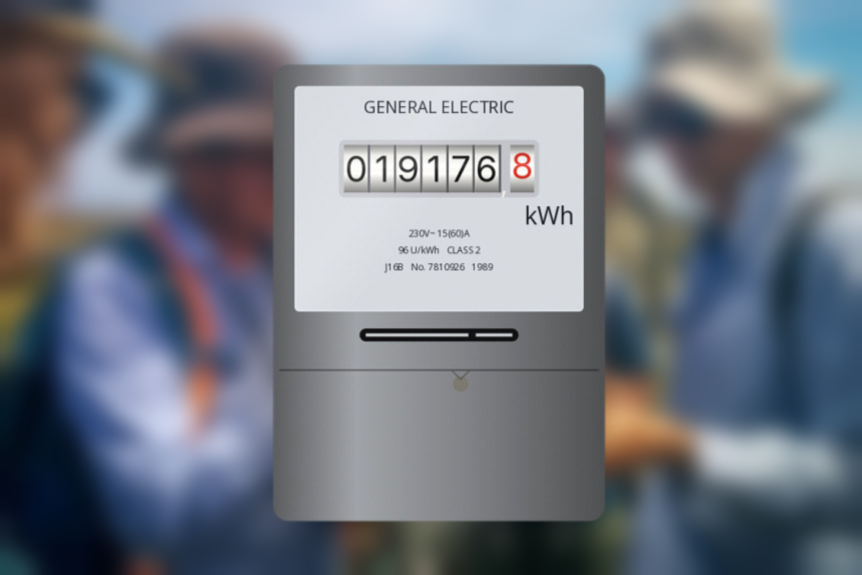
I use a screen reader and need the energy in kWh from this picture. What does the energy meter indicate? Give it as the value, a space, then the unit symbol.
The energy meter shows 19176.8 kWh
